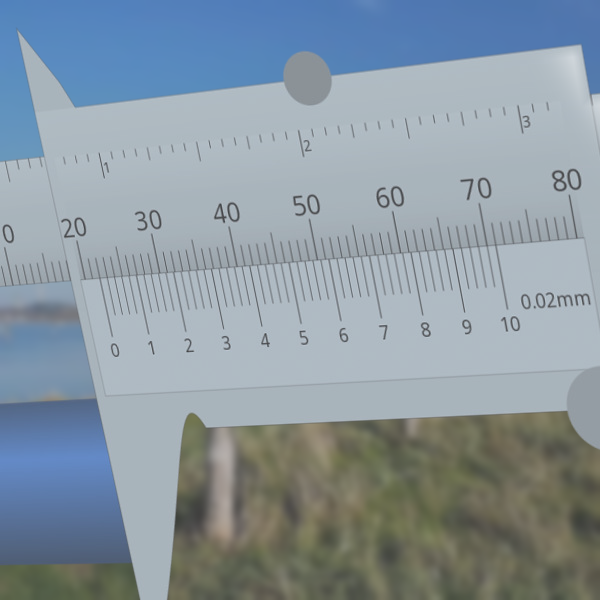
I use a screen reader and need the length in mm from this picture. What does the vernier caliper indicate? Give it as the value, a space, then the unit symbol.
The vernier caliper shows 22.0 mm
